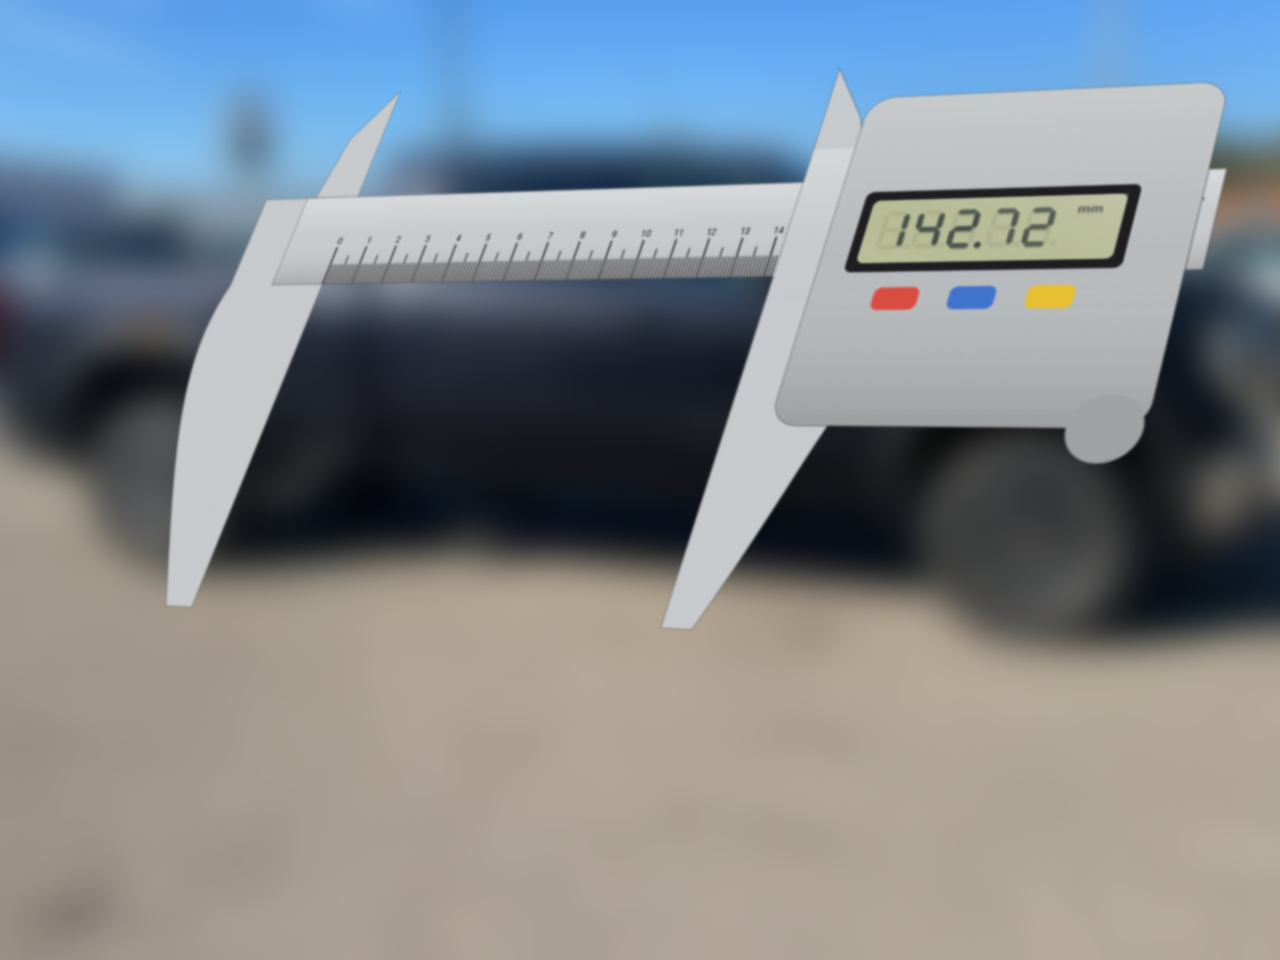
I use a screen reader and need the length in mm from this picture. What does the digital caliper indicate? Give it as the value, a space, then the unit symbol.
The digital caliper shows 142.72 mm
